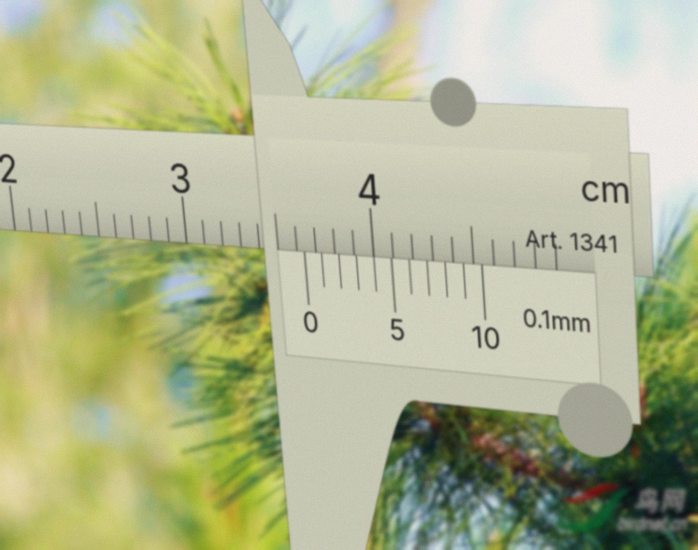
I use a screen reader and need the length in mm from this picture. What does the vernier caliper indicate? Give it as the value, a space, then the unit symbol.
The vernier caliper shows 36.4 mm
